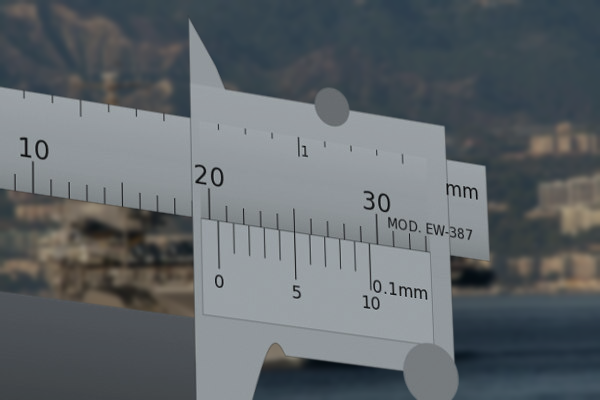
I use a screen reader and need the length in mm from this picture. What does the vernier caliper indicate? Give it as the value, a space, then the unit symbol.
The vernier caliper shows 20.5 mm
